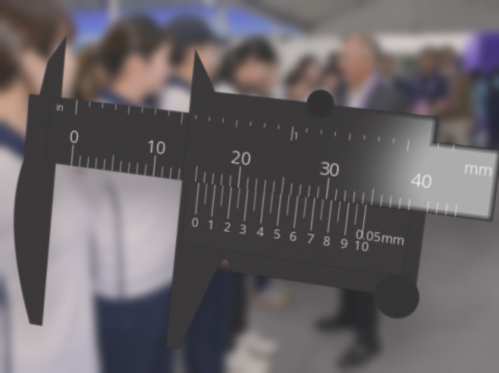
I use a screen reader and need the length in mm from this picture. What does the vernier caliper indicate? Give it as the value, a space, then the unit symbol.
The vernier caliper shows 15.4 mm
